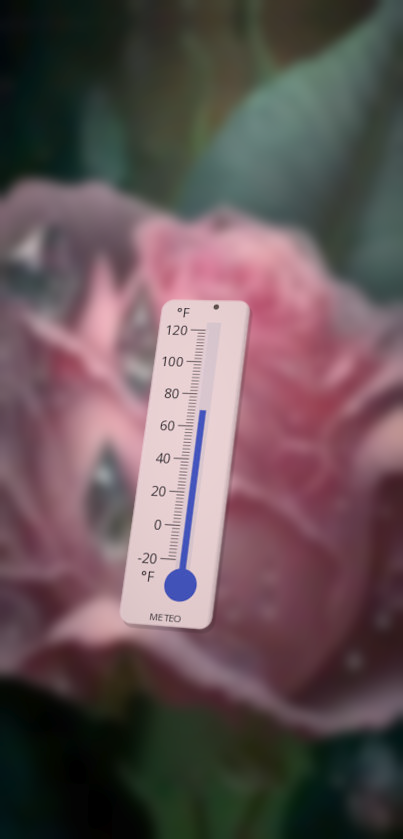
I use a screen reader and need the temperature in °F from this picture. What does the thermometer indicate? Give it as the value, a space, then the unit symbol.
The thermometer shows 70 °F
